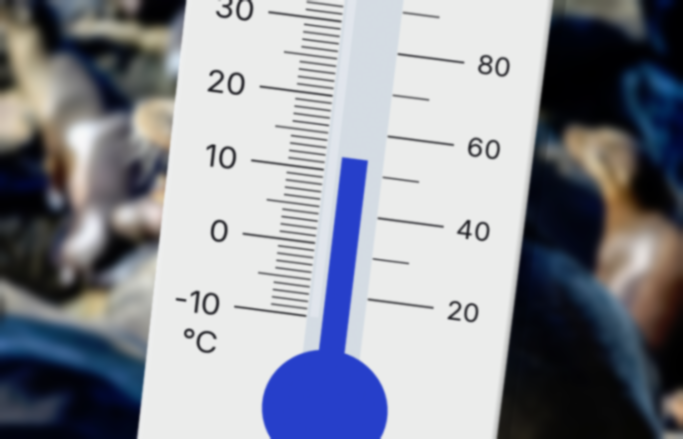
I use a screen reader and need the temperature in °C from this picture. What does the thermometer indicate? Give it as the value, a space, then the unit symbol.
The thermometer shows 12 °C
